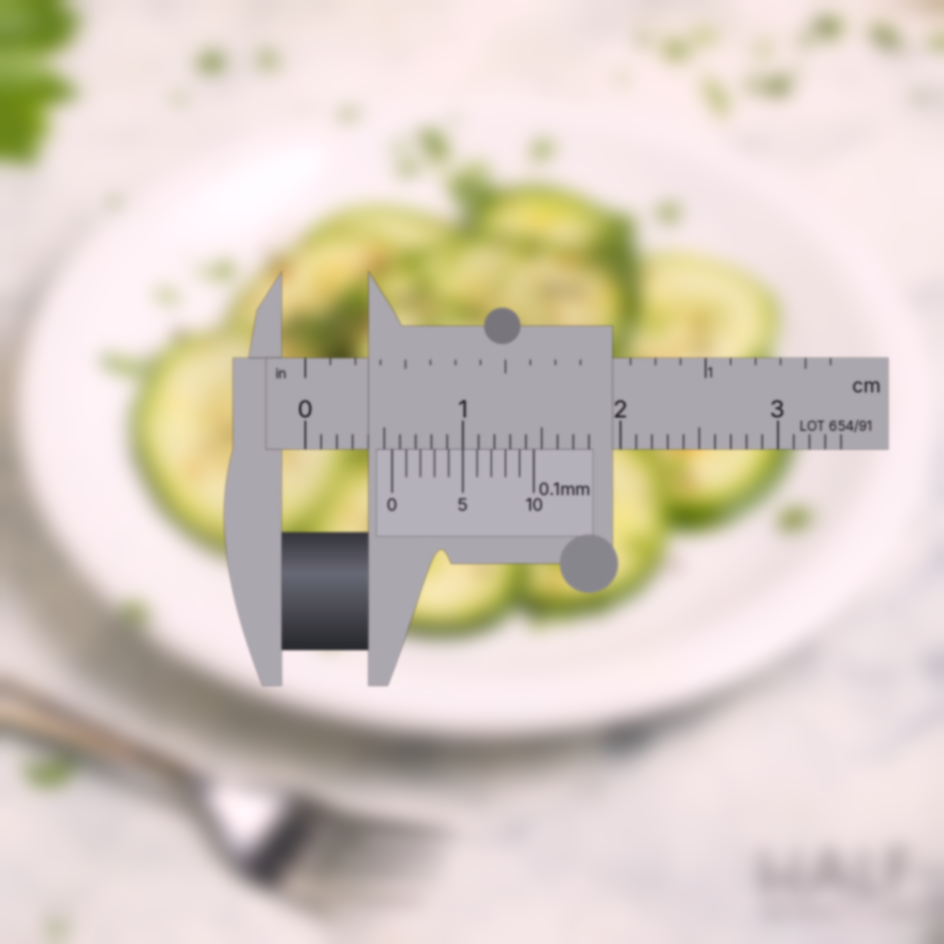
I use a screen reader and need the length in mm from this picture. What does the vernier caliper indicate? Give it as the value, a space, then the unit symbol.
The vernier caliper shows 5.5 mm
